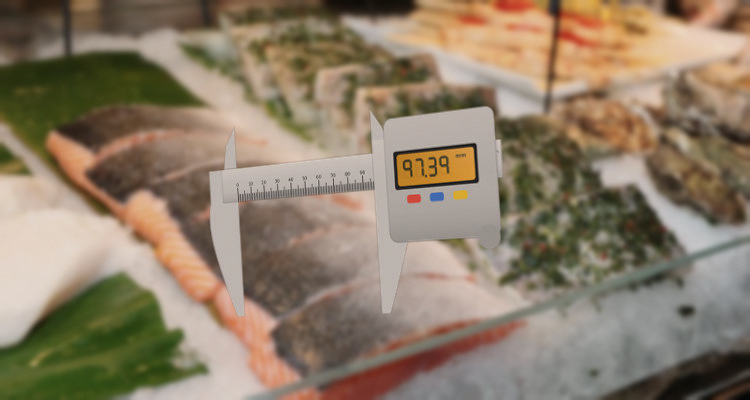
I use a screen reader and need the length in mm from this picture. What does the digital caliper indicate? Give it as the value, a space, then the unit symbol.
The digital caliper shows 97.39 mm
